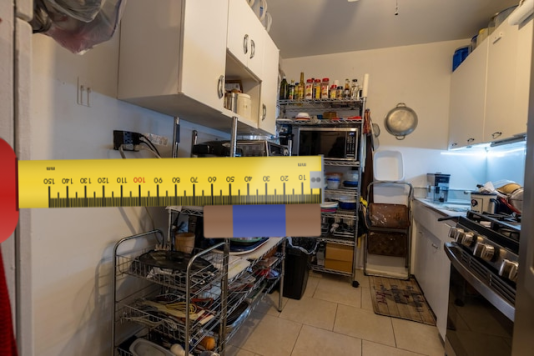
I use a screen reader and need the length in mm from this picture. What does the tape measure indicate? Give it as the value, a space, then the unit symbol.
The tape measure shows 65 mm
